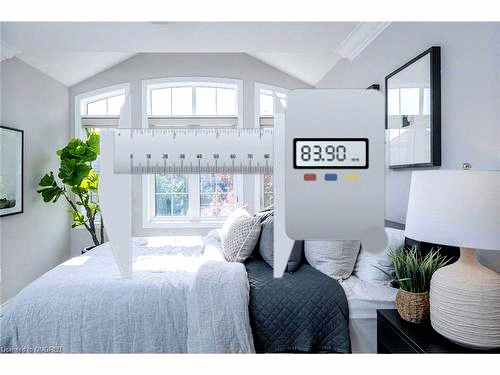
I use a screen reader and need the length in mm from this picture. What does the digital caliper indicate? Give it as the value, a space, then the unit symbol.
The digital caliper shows 83.90 mm
